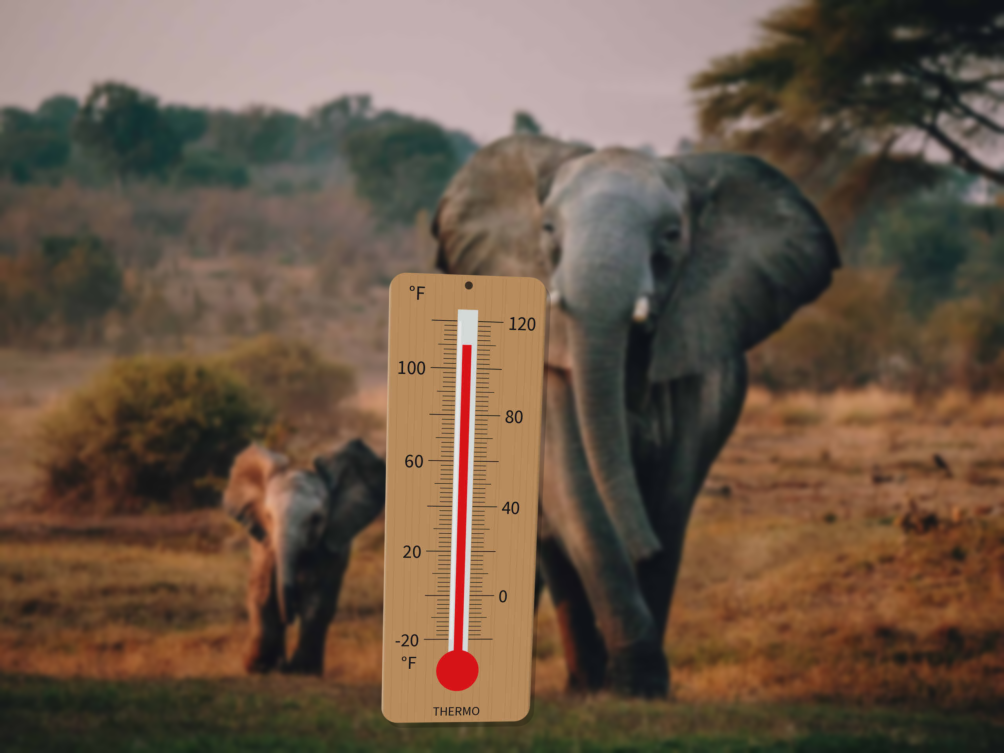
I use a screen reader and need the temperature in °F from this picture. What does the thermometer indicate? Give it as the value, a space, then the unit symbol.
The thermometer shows 110 °F
